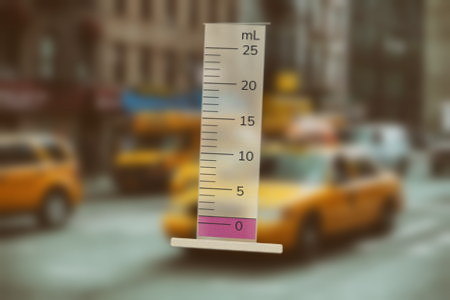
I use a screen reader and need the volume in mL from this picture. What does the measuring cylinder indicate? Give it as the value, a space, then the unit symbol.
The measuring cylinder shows 1 mL
